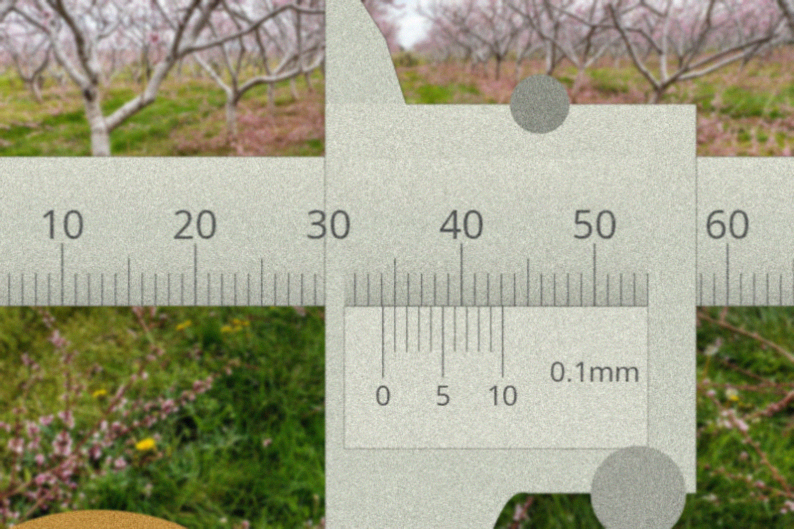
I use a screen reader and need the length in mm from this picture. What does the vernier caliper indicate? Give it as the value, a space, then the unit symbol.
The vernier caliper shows 34.1 mm
